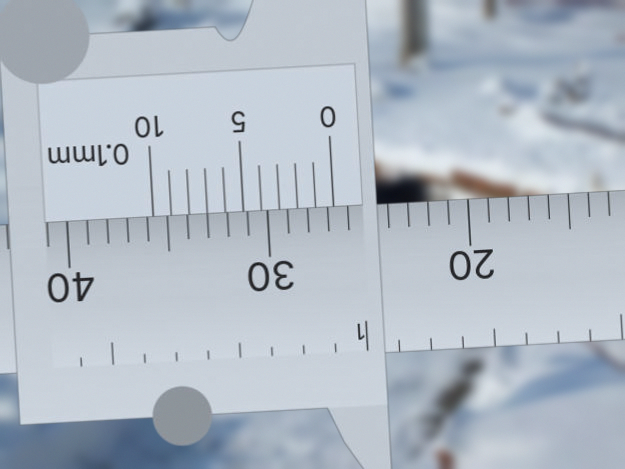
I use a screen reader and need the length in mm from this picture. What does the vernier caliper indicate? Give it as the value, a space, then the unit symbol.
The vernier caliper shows 26.7 mm
